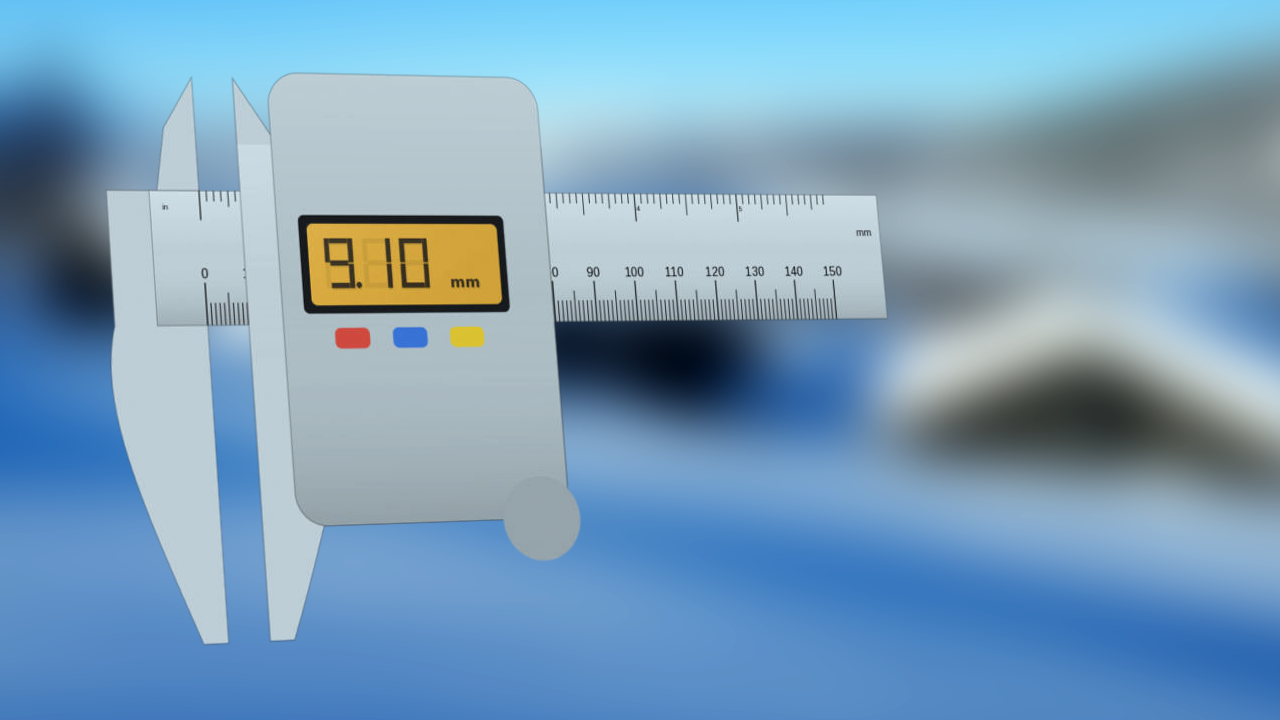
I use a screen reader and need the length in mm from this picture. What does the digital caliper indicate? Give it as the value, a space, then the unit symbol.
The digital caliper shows 9.10 mm
